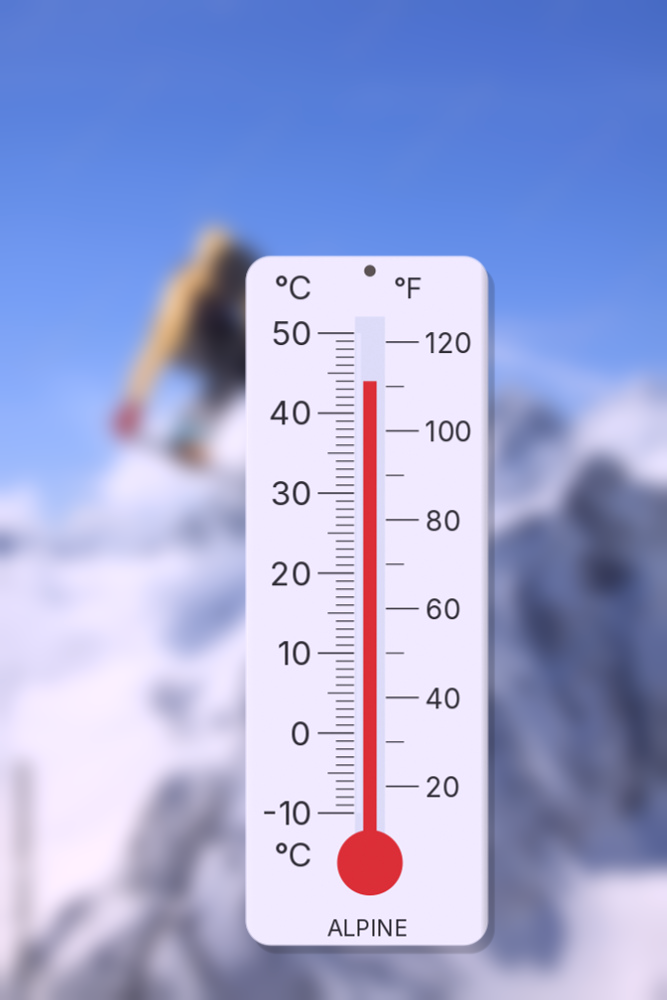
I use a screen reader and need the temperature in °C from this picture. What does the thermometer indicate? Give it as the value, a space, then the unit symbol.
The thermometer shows 44 °C
